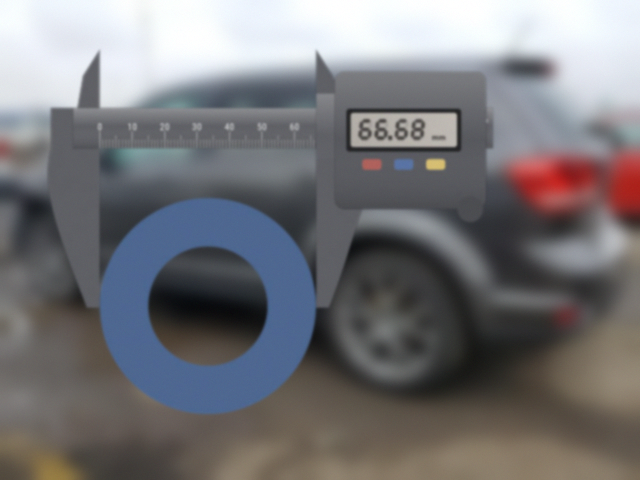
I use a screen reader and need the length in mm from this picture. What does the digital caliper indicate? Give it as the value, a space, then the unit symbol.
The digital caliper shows 66.68 mm
